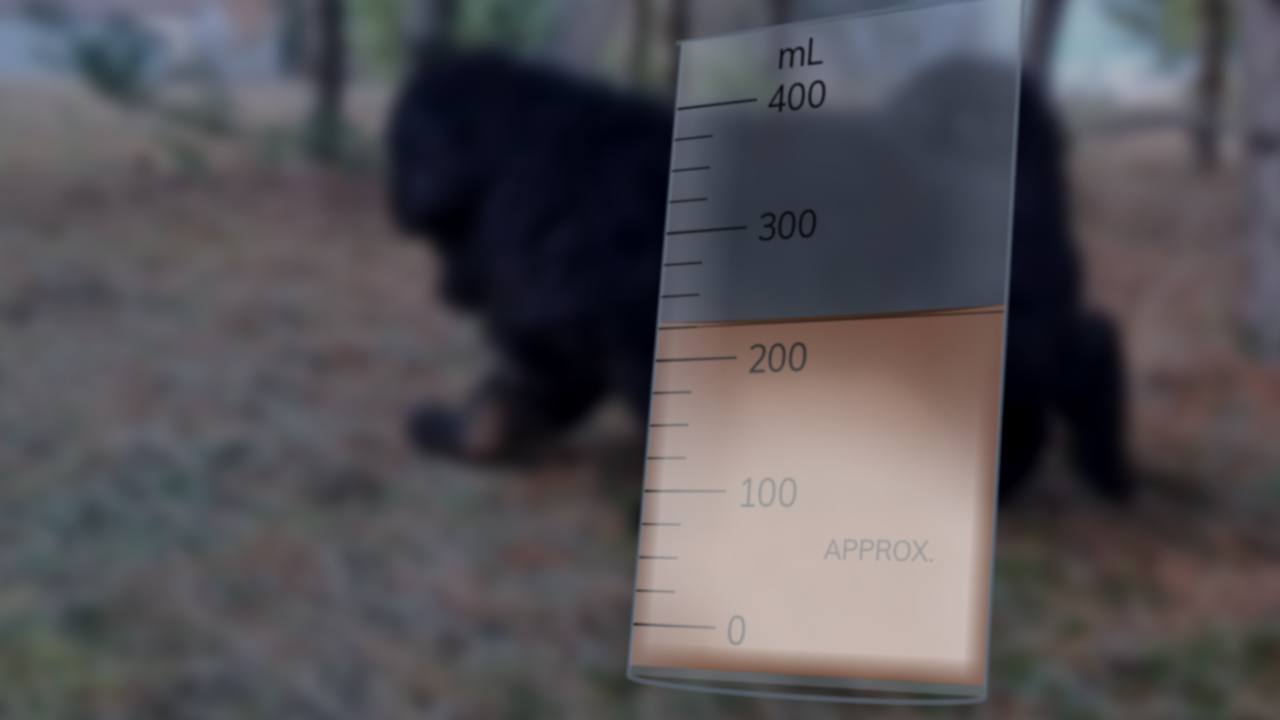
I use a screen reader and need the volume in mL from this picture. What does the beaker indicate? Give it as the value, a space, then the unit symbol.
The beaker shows 225 mL
